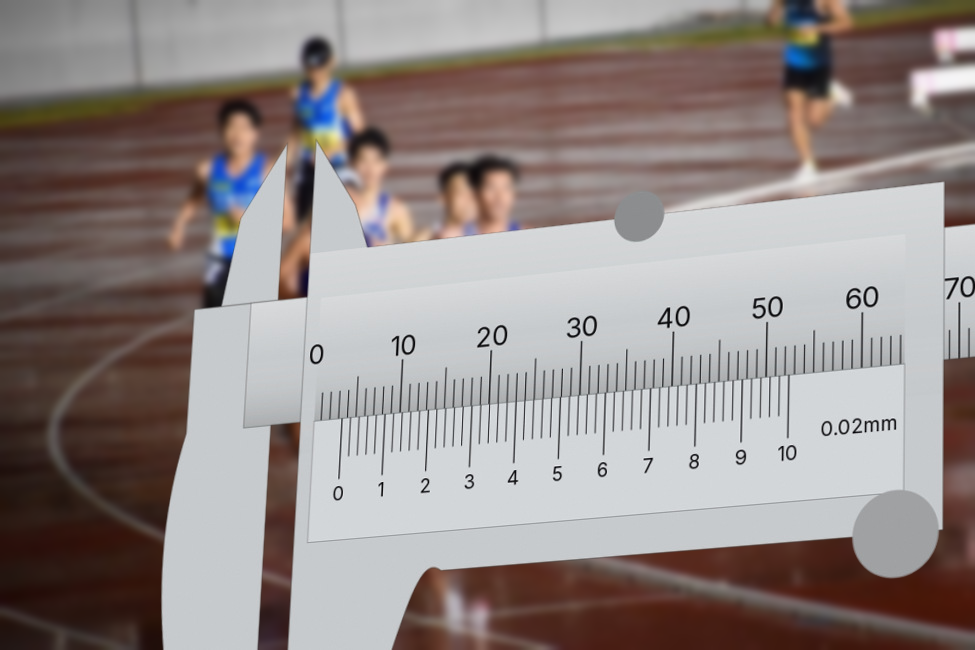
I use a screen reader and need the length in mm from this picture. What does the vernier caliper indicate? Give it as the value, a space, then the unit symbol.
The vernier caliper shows 3.4 mm
